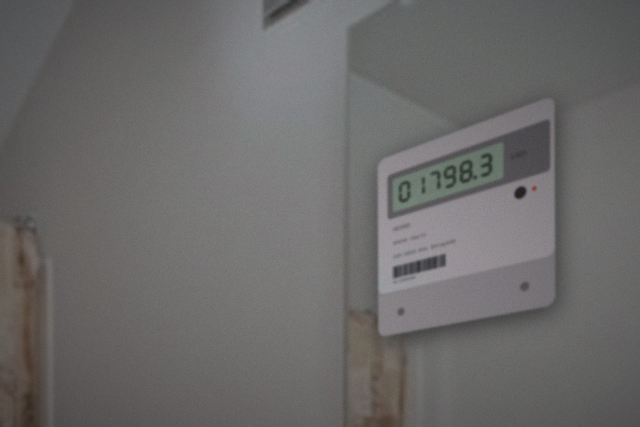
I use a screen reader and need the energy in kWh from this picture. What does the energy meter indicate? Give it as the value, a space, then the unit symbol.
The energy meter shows 1798.3 kWh
